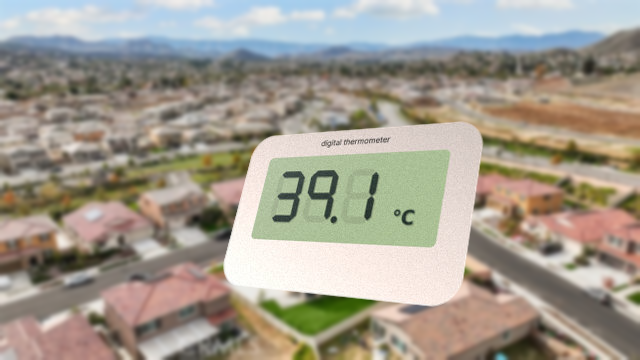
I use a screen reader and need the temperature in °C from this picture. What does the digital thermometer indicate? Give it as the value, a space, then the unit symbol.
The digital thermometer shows 39.1 °C
